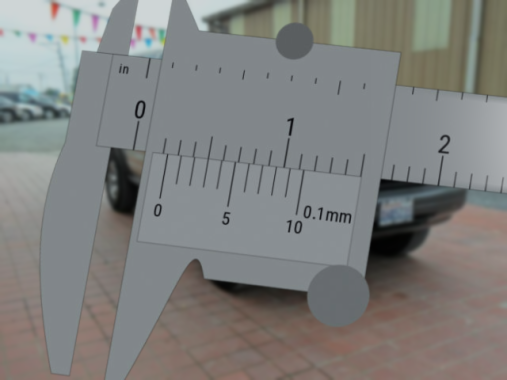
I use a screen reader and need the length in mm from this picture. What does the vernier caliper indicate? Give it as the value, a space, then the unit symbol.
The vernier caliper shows 2.3 mm
